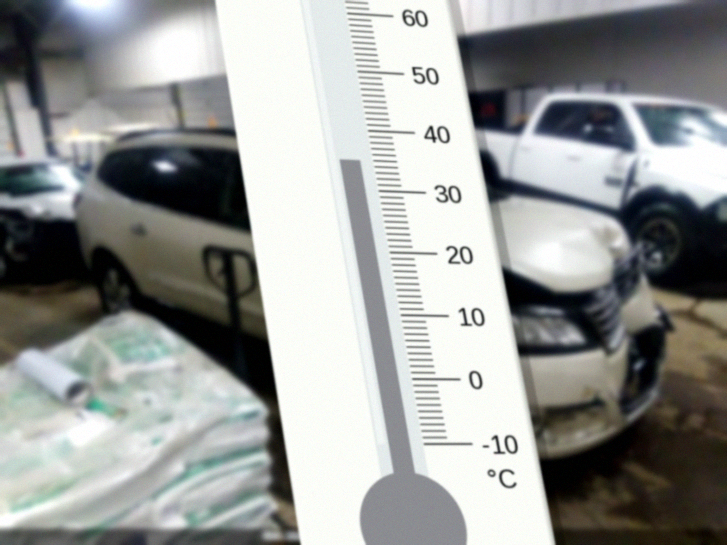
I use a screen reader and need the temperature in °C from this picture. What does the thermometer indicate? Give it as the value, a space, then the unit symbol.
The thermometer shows 35 °C
